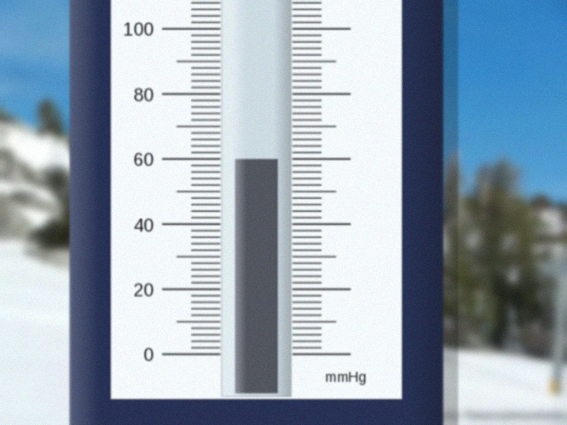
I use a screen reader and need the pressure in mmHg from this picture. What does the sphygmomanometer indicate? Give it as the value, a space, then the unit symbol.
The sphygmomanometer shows 60 mmHg
